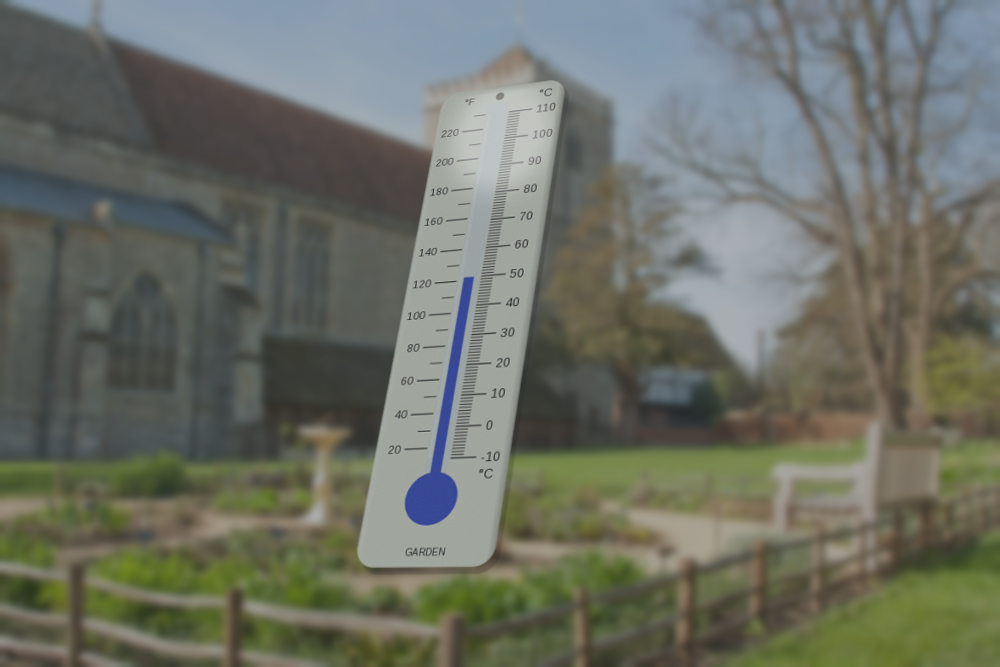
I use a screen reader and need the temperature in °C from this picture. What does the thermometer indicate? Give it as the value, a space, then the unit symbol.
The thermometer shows 50 °C
